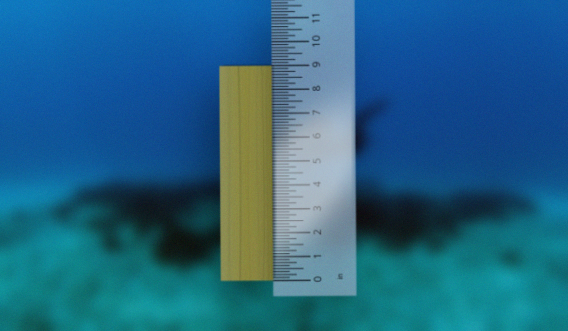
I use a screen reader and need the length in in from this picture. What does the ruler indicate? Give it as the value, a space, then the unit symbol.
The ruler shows 9 in
